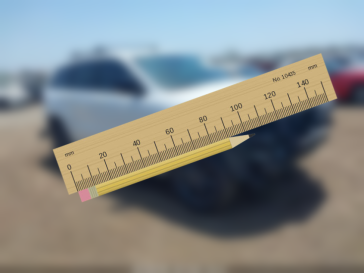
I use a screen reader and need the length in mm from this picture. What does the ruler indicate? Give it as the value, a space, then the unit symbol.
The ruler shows 105 mm
